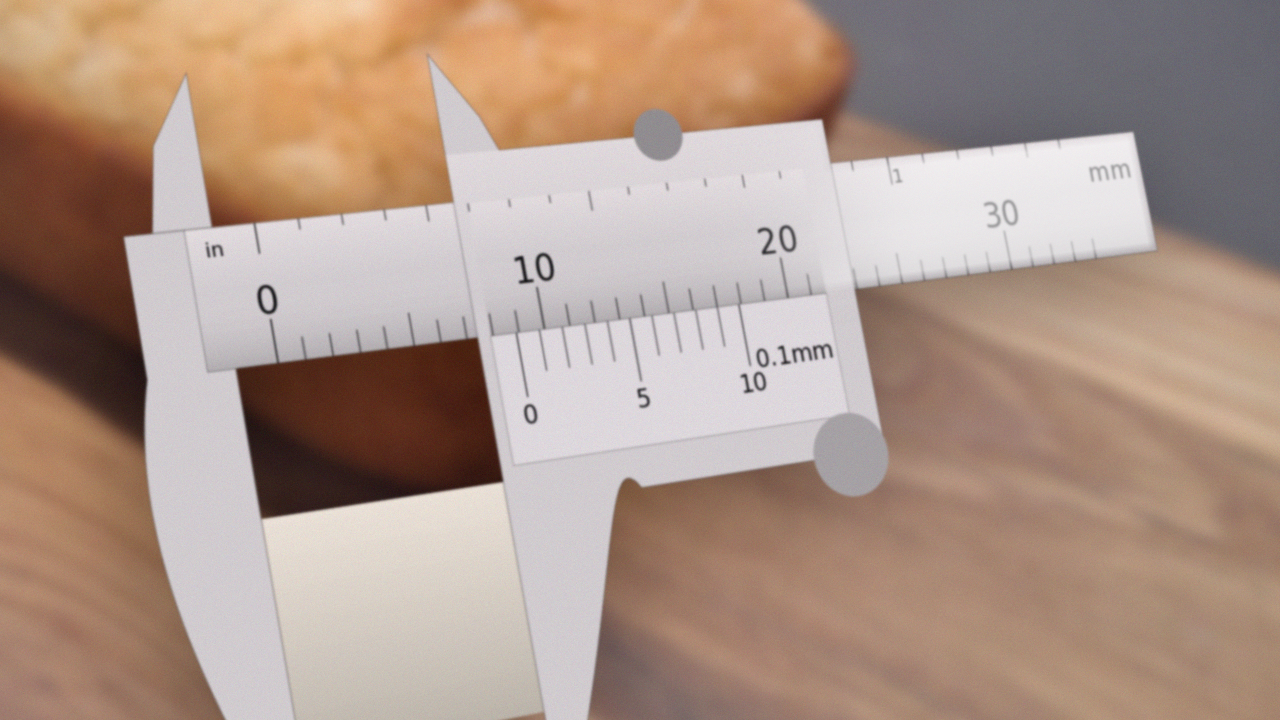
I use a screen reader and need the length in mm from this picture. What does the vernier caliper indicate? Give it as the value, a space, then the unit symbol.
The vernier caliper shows 8.9 mm
